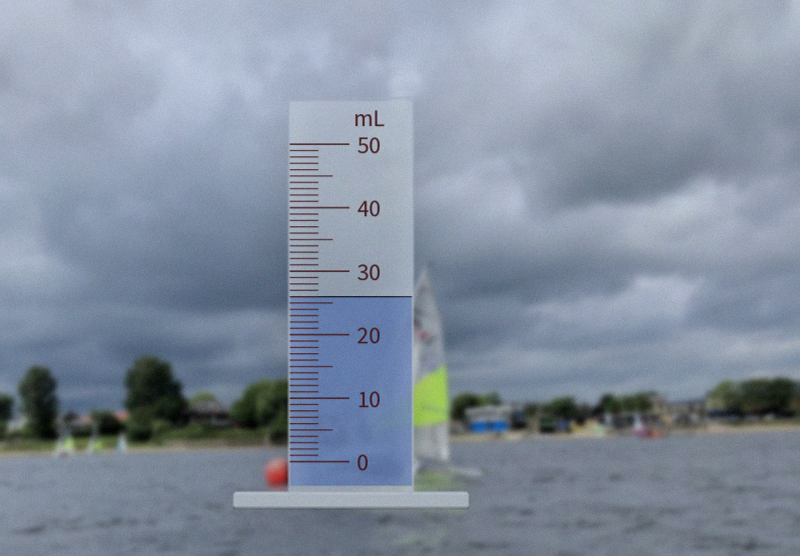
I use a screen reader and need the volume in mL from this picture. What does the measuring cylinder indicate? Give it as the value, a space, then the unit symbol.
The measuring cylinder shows 26 mL
